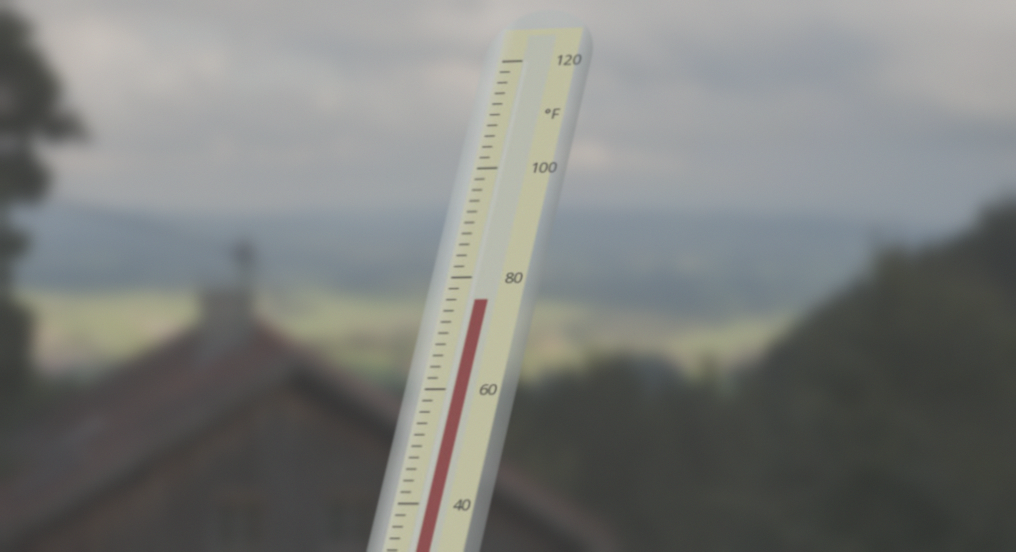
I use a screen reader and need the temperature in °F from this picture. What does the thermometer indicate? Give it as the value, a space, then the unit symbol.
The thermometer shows 76 °F
